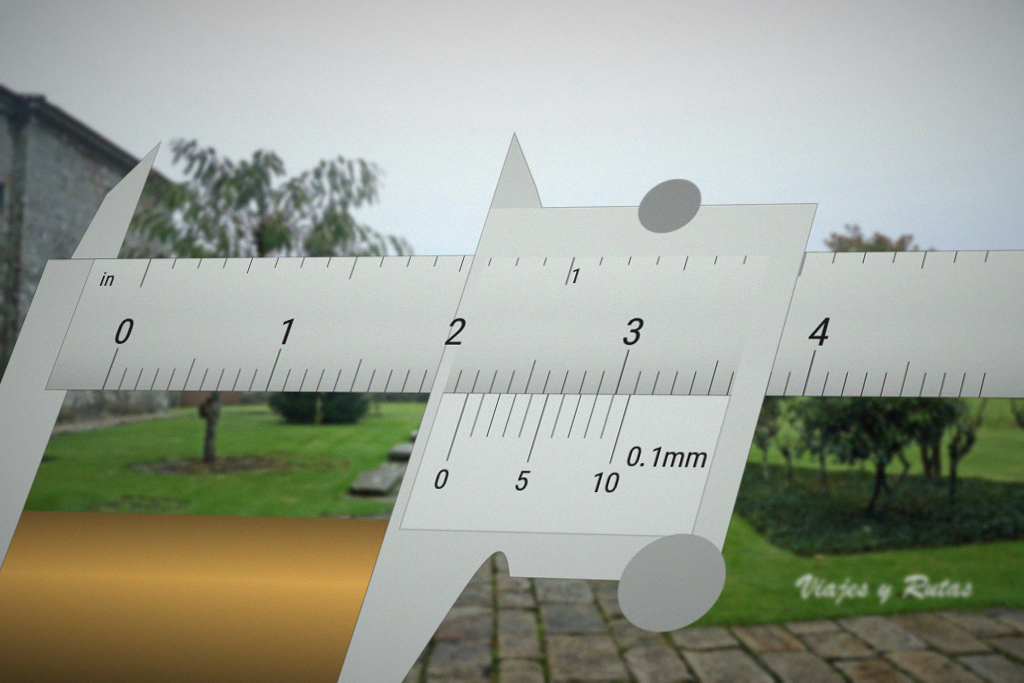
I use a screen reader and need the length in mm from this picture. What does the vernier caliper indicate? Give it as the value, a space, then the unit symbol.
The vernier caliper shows 21.8 mm
